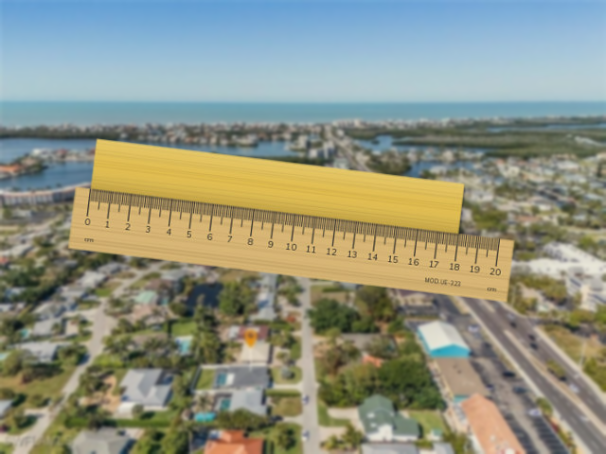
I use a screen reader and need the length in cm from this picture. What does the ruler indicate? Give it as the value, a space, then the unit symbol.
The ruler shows 18 cm
